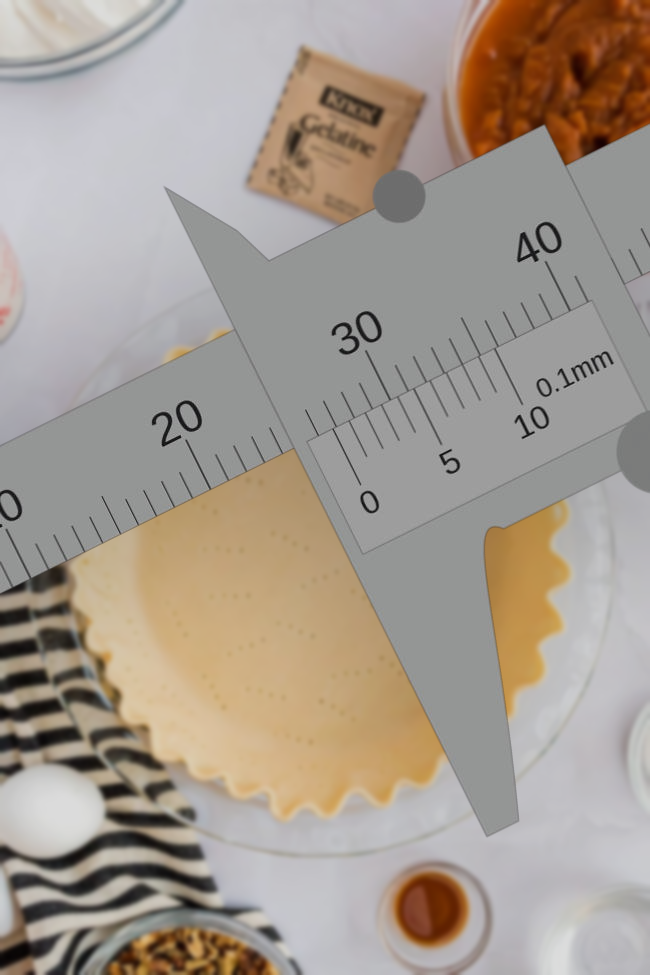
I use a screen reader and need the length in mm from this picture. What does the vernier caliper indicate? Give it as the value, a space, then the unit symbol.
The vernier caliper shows 26.8 mm
